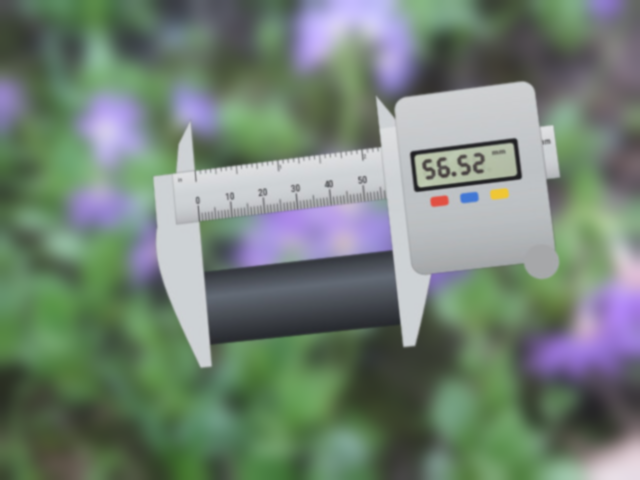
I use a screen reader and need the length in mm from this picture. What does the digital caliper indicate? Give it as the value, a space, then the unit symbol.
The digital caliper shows 56.52 mm
